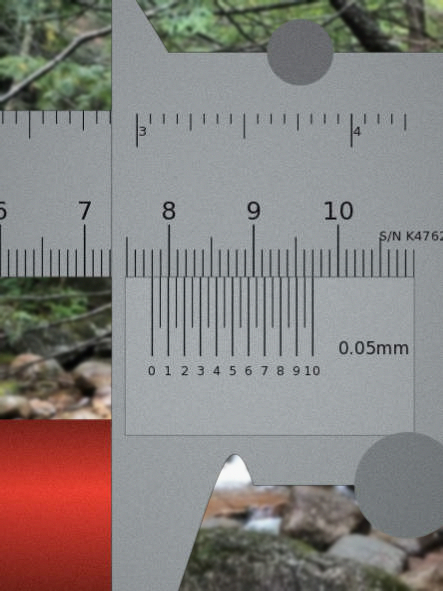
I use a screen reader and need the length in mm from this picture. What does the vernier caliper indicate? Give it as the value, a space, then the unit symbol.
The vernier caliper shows 78.0 mm
